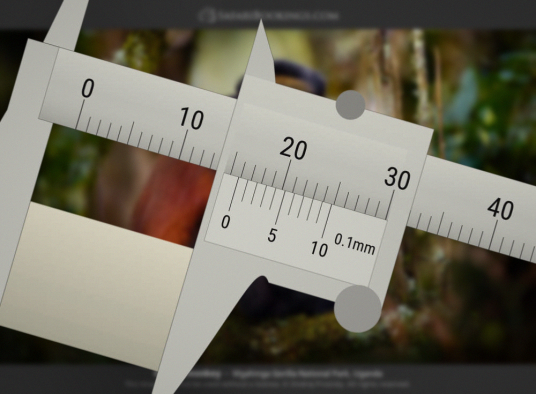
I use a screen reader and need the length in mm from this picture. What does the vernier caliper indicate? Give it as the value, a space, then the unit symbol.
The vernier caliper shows 15.8 mm
